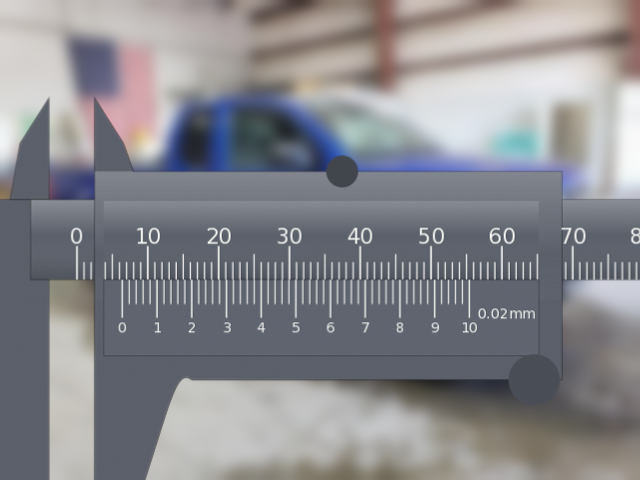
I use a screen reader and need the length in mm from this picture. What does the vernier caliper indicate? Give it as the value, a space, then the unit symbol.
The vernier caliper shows 6.4 mm
